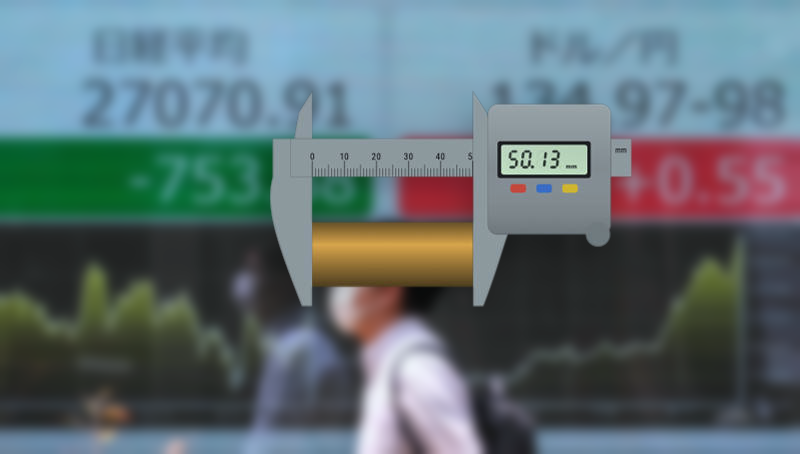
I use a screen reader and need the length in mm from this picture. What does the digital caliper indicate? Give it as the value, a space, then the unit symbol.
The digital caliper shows 50.13 mm
